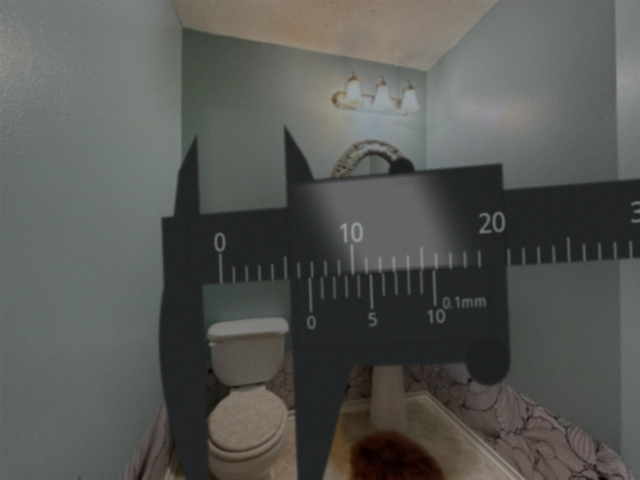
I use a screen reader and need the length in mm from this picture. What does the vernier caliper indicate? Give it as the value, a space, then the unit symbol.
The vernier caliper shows 6.8 mm
